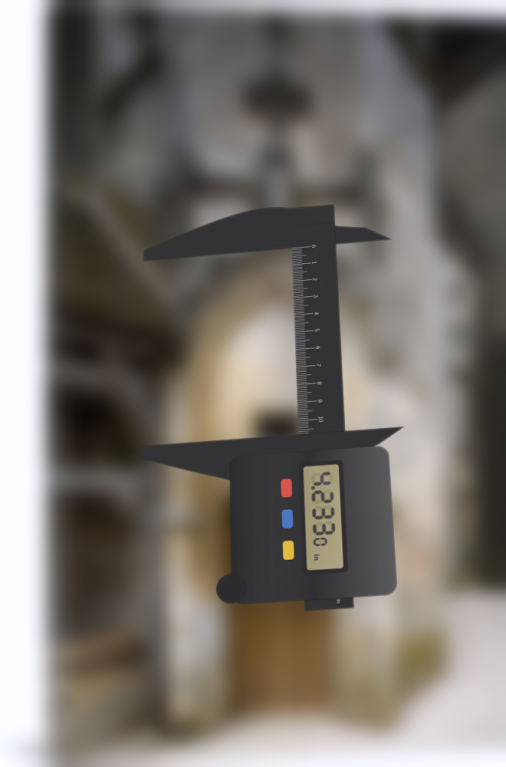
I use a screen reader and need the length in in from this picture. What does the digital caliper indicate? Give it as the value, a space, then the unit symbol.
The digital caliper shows 4.2330 in
